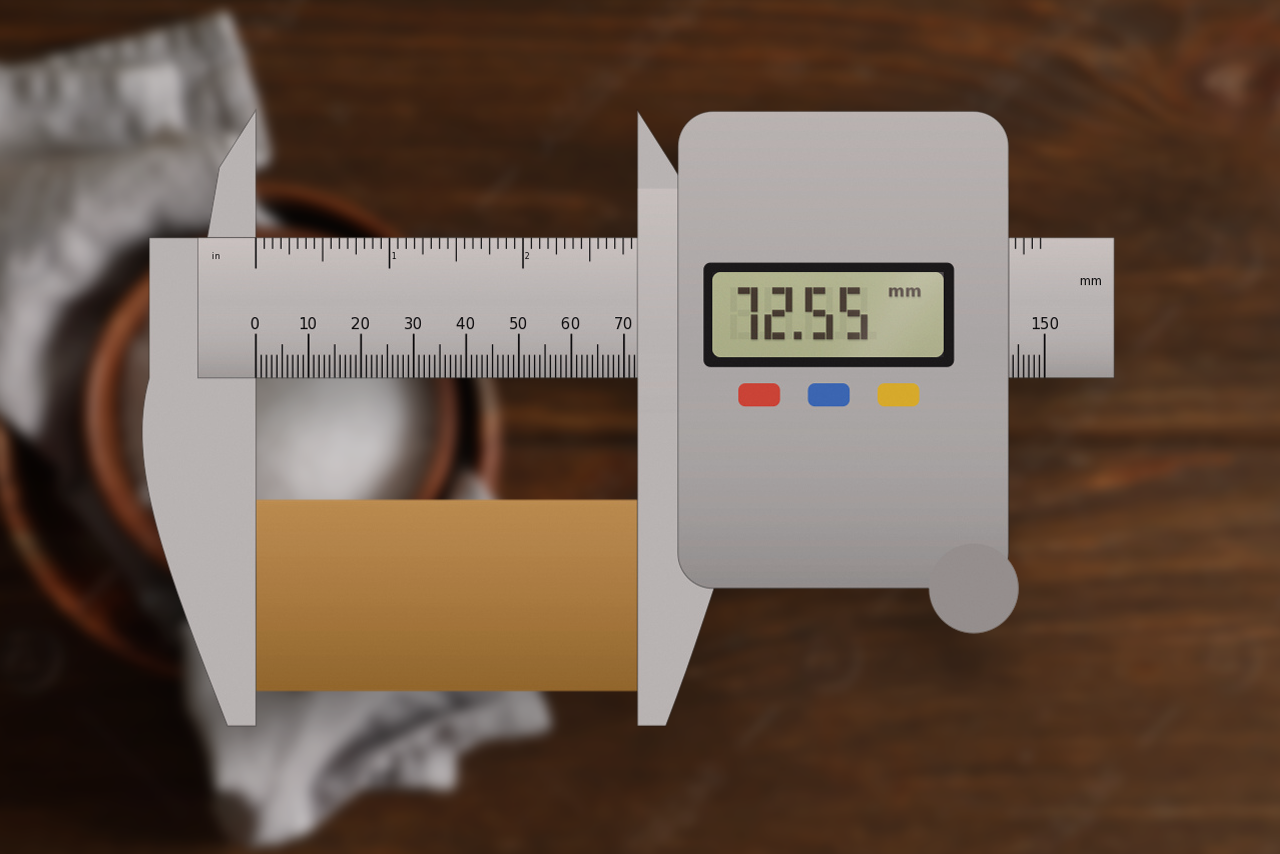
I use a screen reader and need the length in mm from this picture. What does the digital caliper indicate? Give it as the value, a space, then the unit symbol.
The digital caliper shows 72.55 mm
